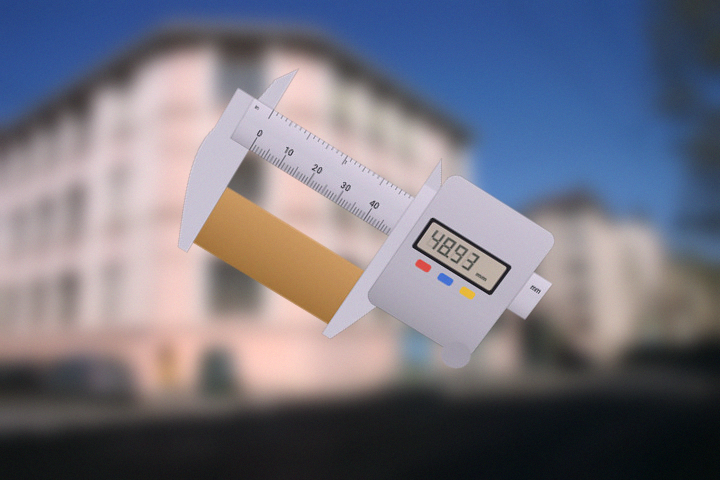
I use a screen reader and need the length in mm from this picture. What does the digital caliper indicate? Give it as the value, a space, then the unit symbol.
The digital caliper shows 48.93 mm
